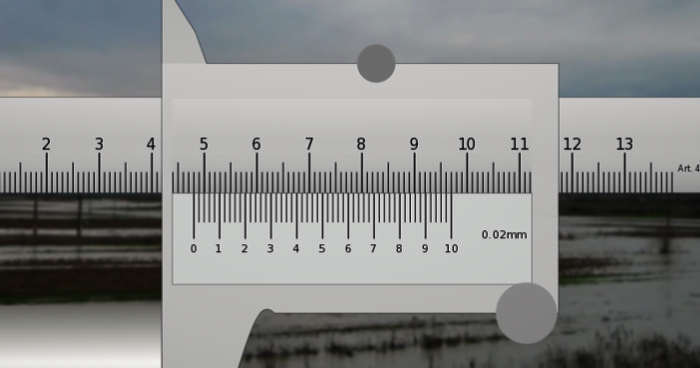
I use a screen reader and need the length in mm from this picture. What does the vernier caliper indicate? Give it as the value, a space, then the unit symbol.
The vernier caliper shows 48.0 mm
